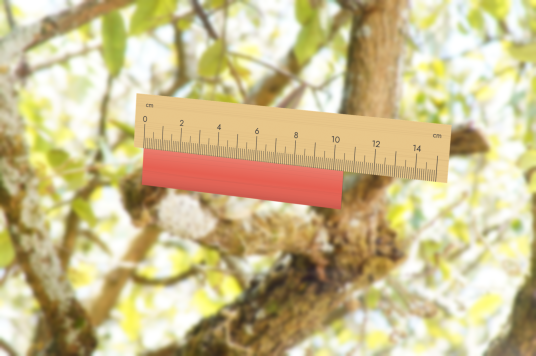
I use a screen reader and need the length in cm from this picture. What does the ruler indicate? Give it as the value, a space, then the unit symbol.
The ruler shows 10.5 cm
